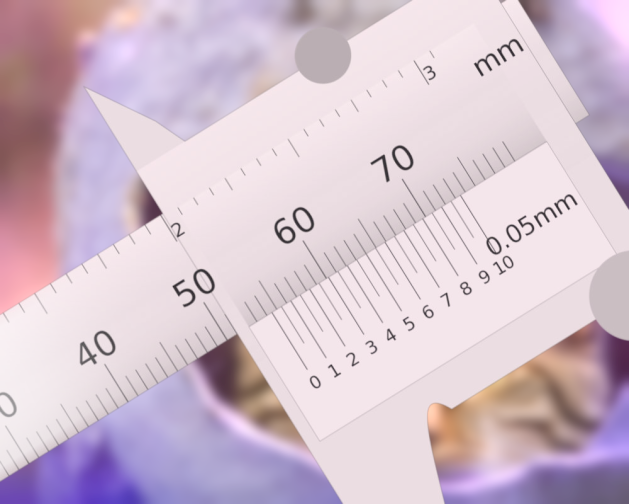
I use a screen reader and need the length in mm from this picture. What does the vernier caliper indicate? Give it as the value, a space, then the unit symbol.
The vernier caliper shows 54.5 mm
